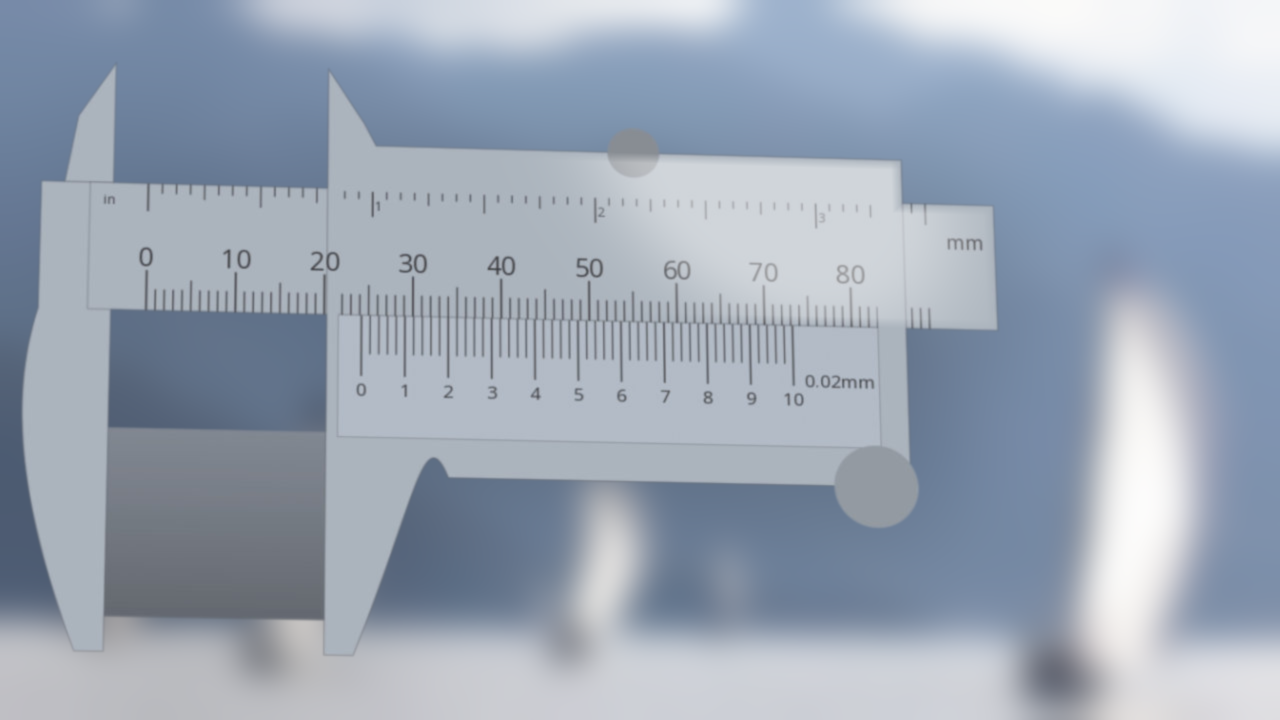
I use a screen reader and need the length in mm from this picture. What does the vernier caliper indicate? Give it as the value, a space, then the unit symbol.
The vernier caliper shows 24.2 mm
